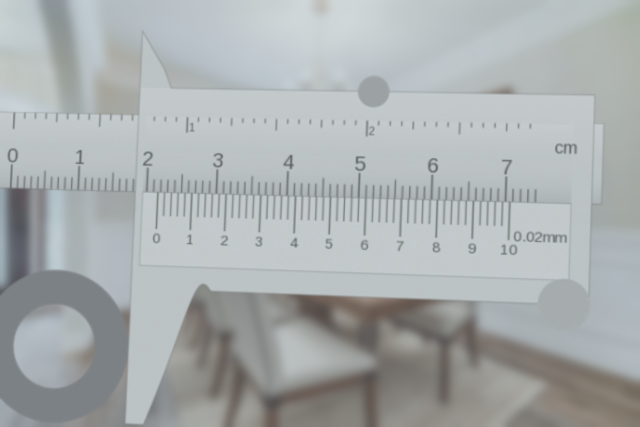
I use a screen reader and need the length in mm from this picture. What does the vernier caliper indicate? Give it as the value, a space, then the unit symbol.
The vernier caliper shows 21.6 mm
